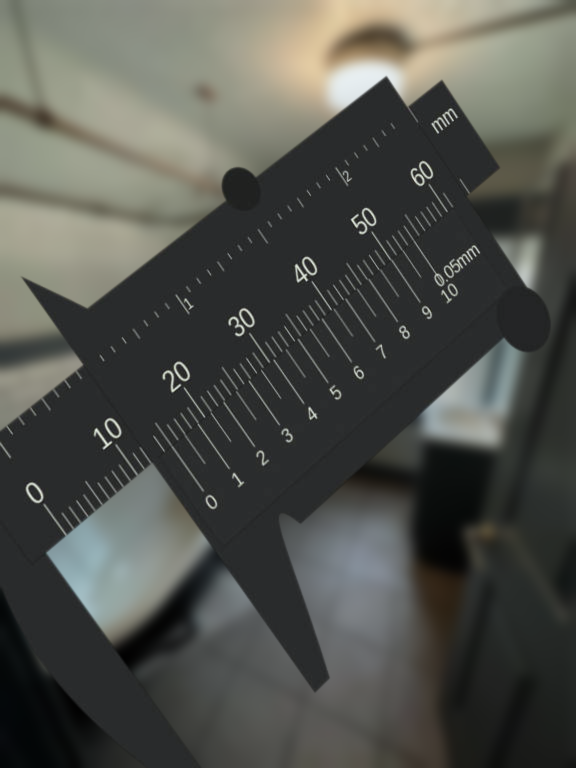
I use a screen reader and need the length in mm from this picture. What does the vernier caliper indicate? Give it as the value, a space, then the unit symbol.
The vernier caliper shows 15.0 mm
